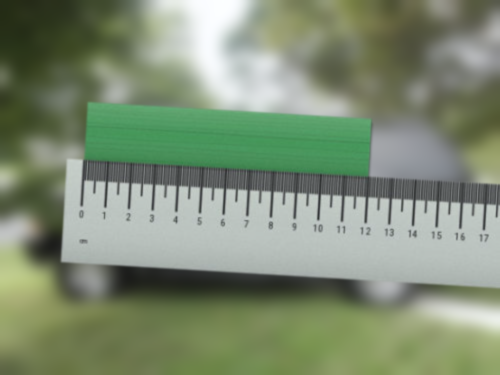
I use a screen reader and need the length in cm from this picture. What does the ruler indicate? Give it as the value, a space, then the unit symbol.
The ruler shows 12 cm
